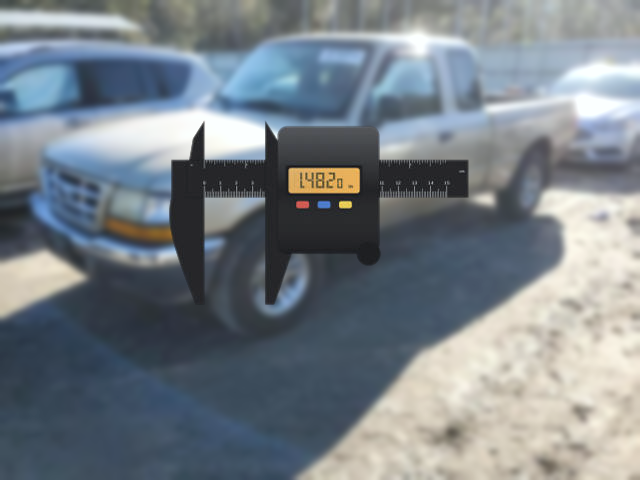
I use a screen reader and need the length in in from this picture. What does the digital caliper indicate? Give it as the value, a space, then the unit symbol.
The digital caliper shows 1.4820 in
